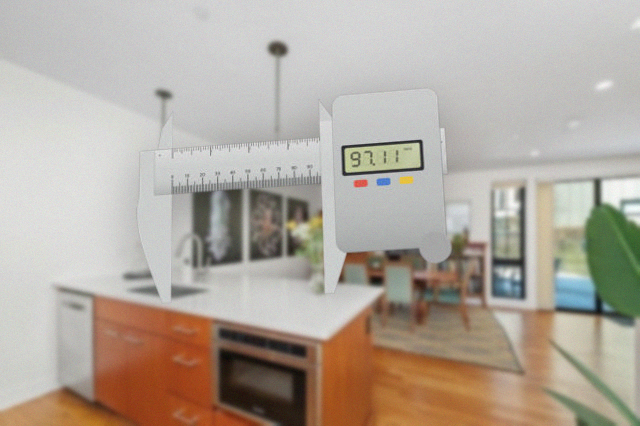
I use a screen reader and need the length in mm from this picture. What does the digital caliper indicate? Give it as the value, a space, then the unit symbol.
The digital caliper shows 97.11 mm
